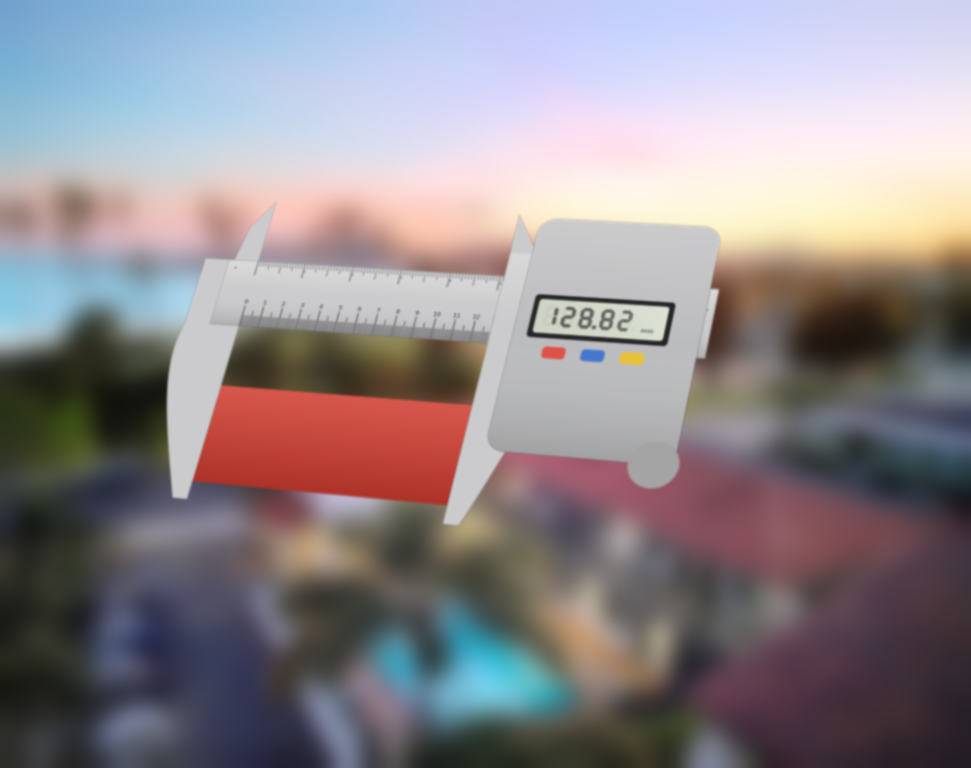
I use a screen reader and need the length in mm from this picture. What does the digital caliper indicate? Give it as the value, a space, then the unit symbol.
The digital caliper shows 128.82 mm
